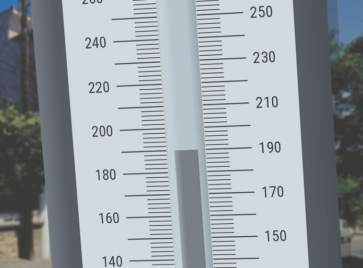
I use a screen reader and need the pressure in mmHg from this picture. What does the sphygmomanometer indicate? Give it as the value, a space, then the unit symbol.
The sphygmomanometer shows 190 mmHg
